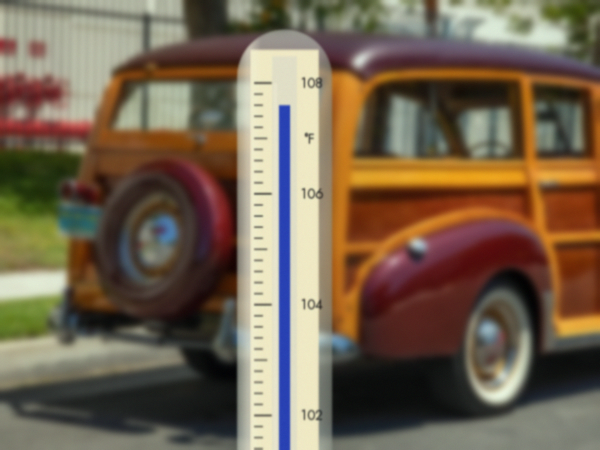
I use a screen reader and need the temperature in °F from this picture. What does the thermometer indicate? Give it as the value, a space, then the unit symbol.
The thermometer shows 107.6 °F
